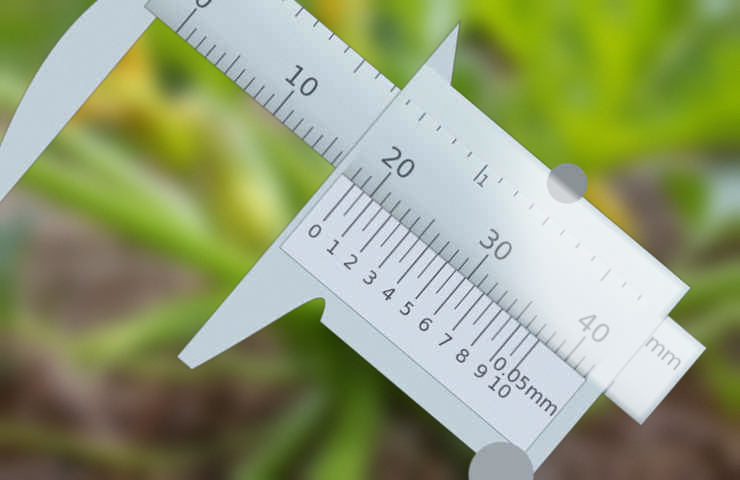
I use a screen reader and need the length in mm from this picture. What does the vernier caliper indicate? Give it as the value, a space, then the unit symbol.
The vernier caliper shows 18.4 mm
